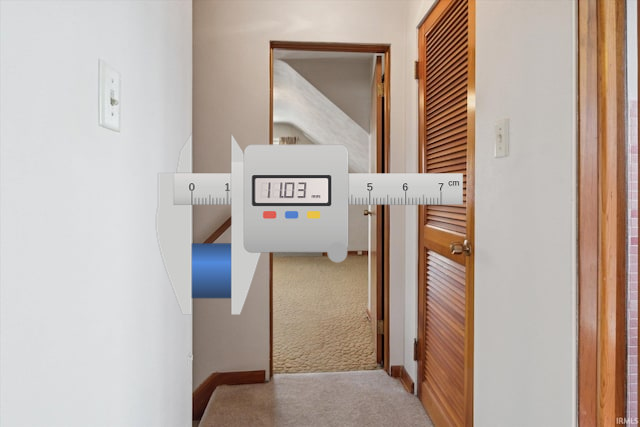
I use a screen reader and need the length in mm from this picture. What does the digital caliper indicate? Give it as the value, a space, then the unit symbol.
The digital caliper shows 11.03 mm
